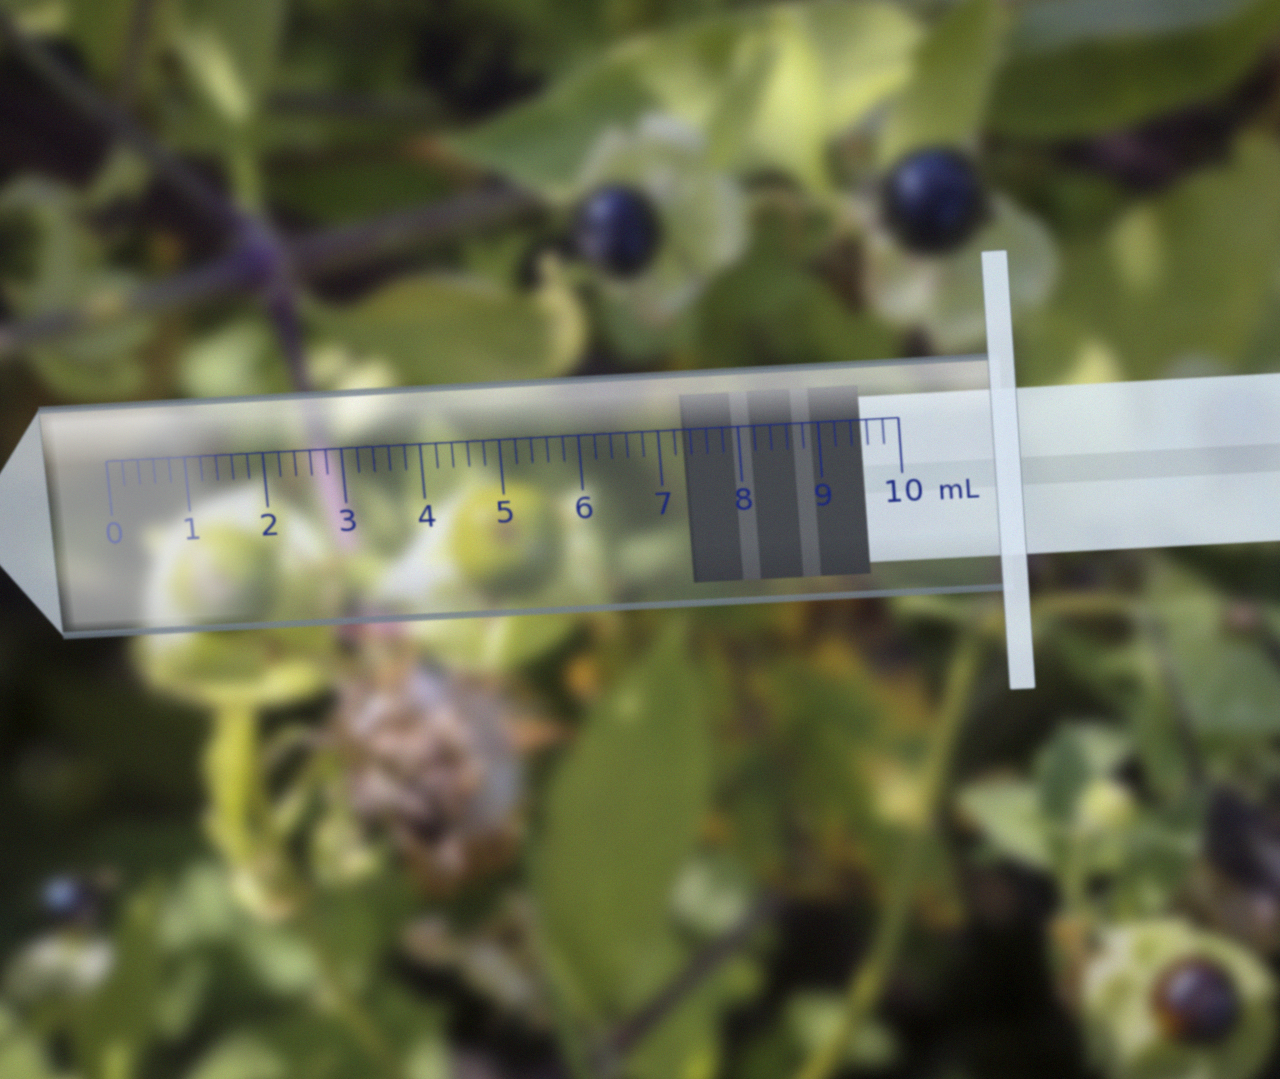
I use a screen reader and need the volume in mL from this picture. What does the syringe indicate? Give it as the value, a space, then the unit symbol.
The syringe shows 7.3 mL
